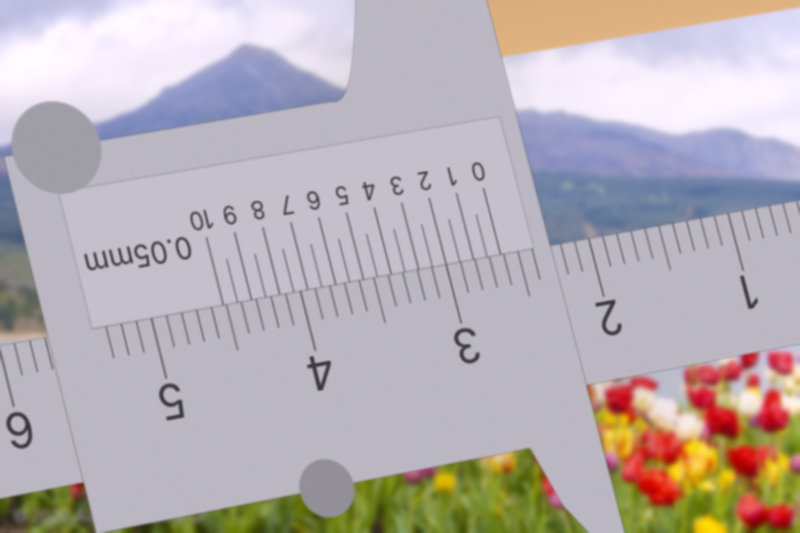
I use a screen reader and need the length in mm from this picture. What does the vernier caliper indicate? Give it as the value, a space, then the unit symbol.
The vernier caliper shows 26.2 mm
